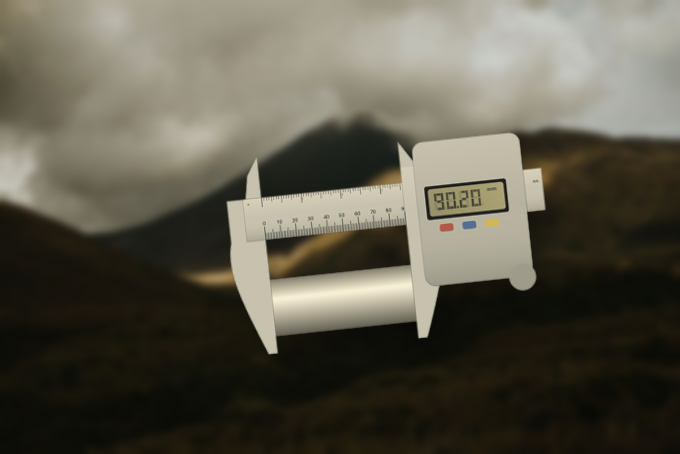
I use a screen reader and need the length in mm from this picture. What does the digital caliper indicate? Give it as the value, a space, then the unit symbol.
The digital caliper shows 90.20 mm
